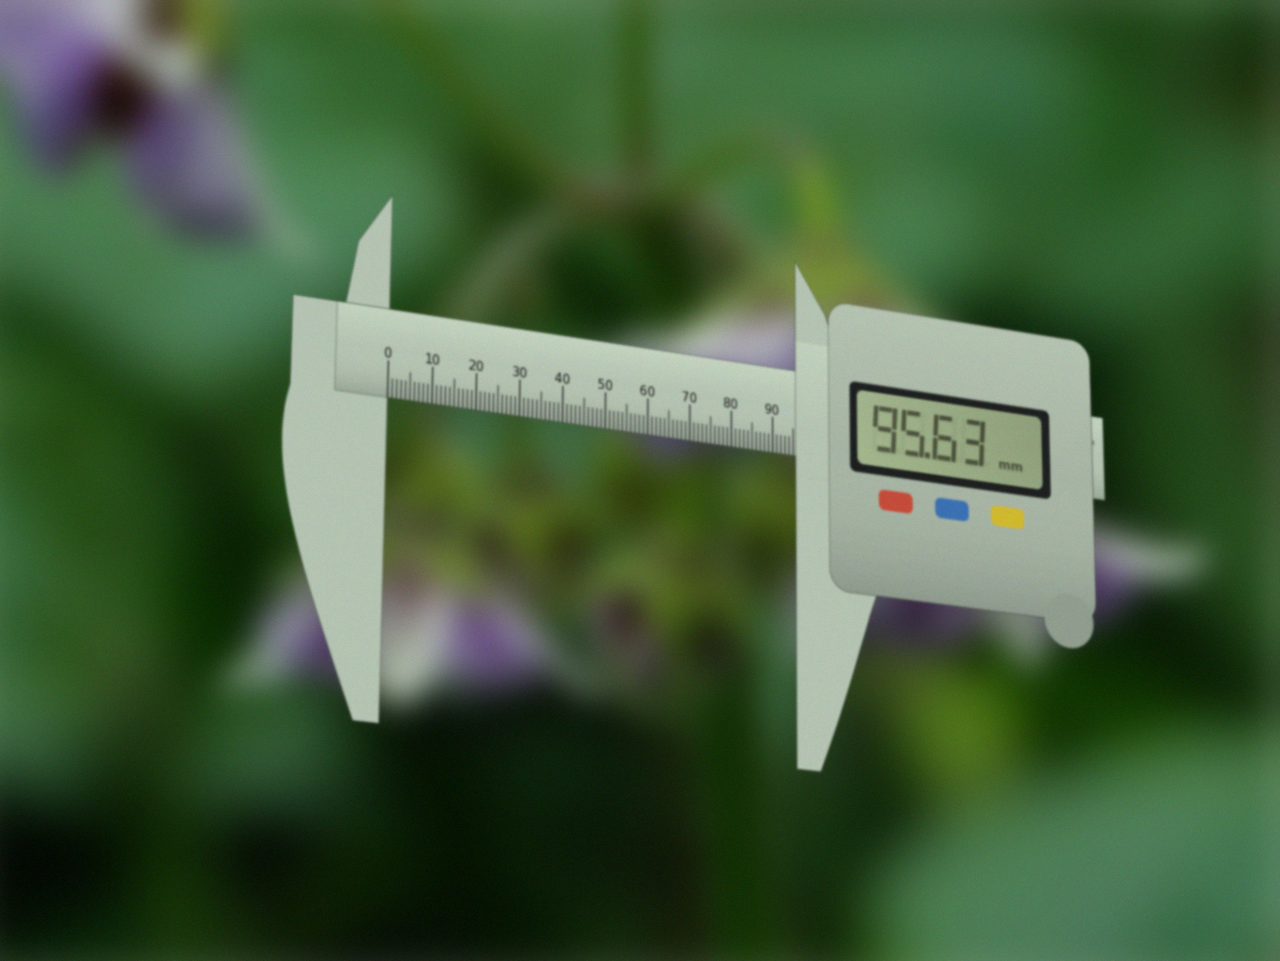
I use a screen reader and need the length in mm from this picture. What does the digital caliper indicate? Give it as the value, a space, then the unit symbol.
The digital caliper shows 95.63 mm
